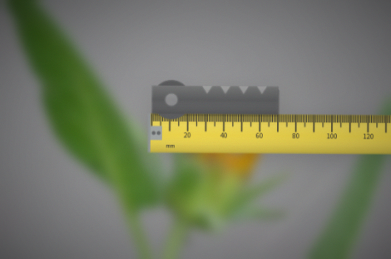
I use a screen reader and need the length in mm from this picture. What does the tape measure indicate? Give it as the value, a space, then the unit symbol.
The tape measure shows 70 mm
